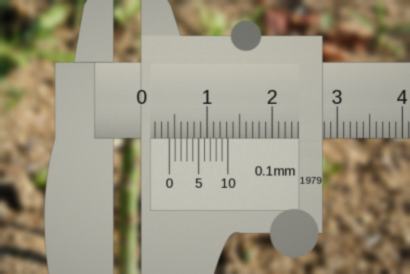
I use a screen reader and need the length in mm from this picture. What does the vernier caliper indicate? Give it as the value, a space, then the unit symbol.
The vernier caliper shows 4.2 mm
